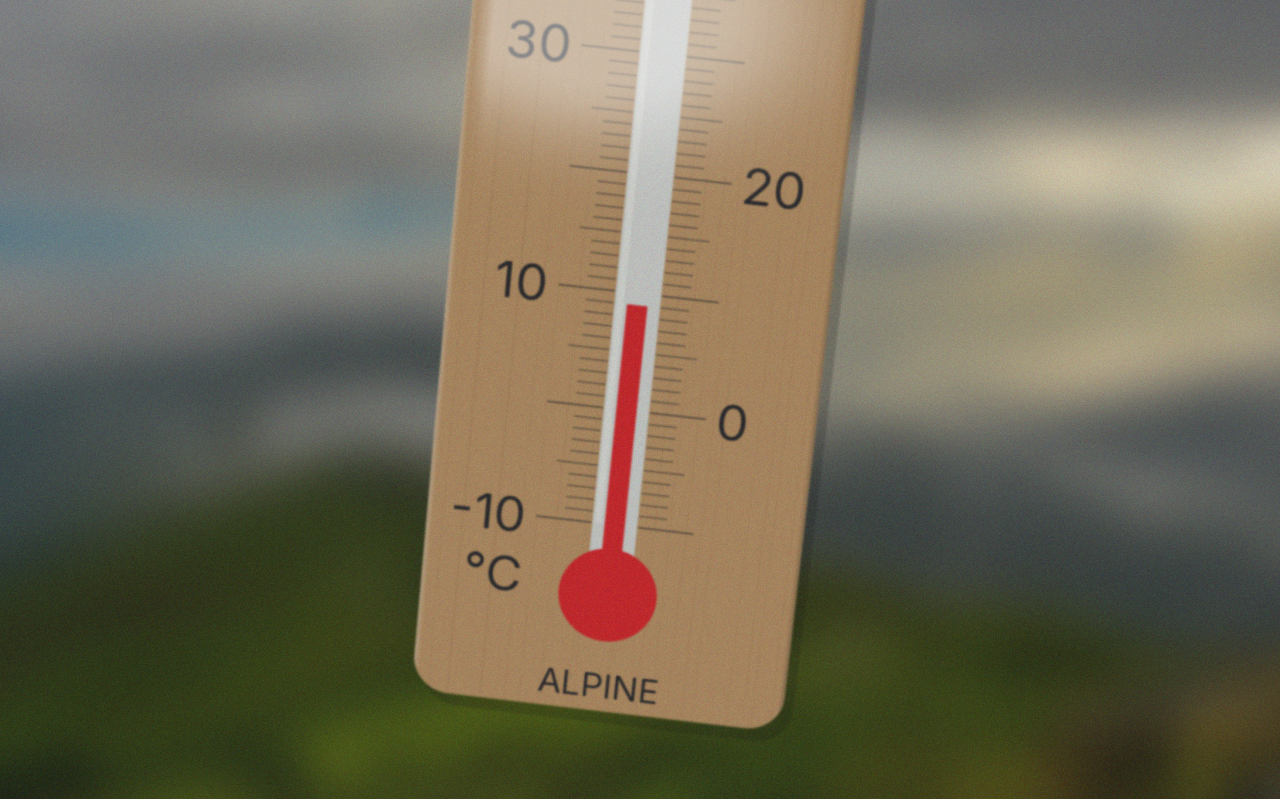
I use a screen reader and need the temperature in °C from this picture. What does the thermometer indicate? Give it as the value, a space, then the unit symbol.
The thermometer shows 9 °C
